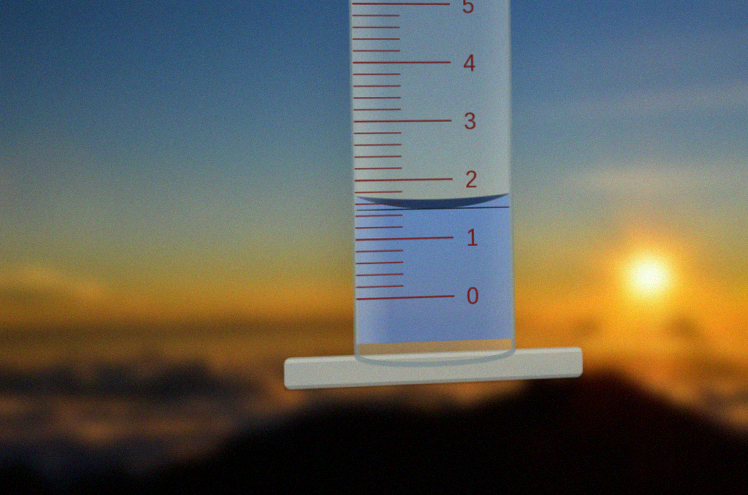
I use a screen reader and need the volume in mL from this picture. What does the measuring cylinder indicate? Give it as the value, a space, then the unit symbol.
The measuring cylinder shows 1.5 mL
